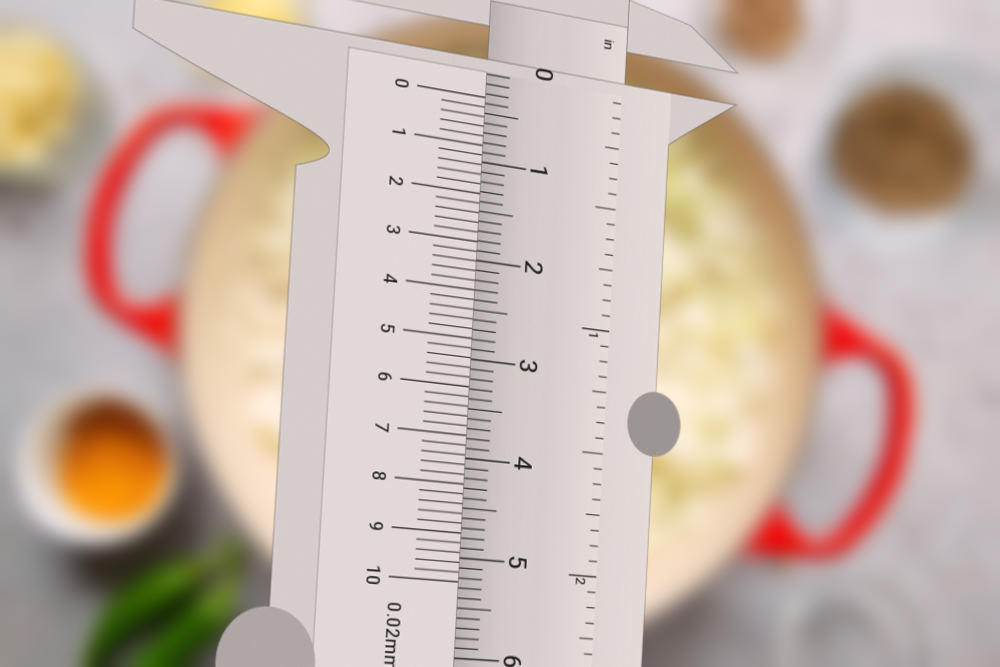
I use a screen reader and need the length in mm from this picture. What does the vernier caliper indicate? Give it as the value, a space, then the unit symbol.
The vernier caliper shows 3.4 mm
